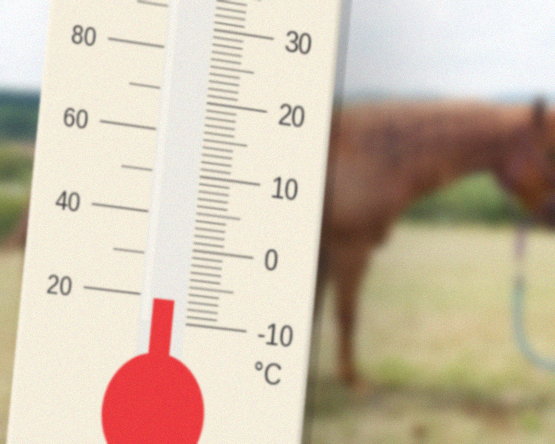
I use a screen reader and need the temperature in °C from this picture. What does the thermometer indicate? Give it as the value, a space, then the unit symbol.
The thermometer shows -7 °C
